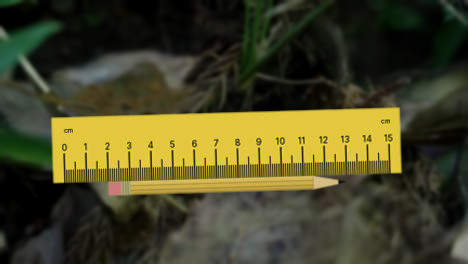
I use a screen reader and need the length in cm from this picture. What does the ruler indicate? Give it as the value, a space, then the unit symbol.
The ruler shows 11 cm
